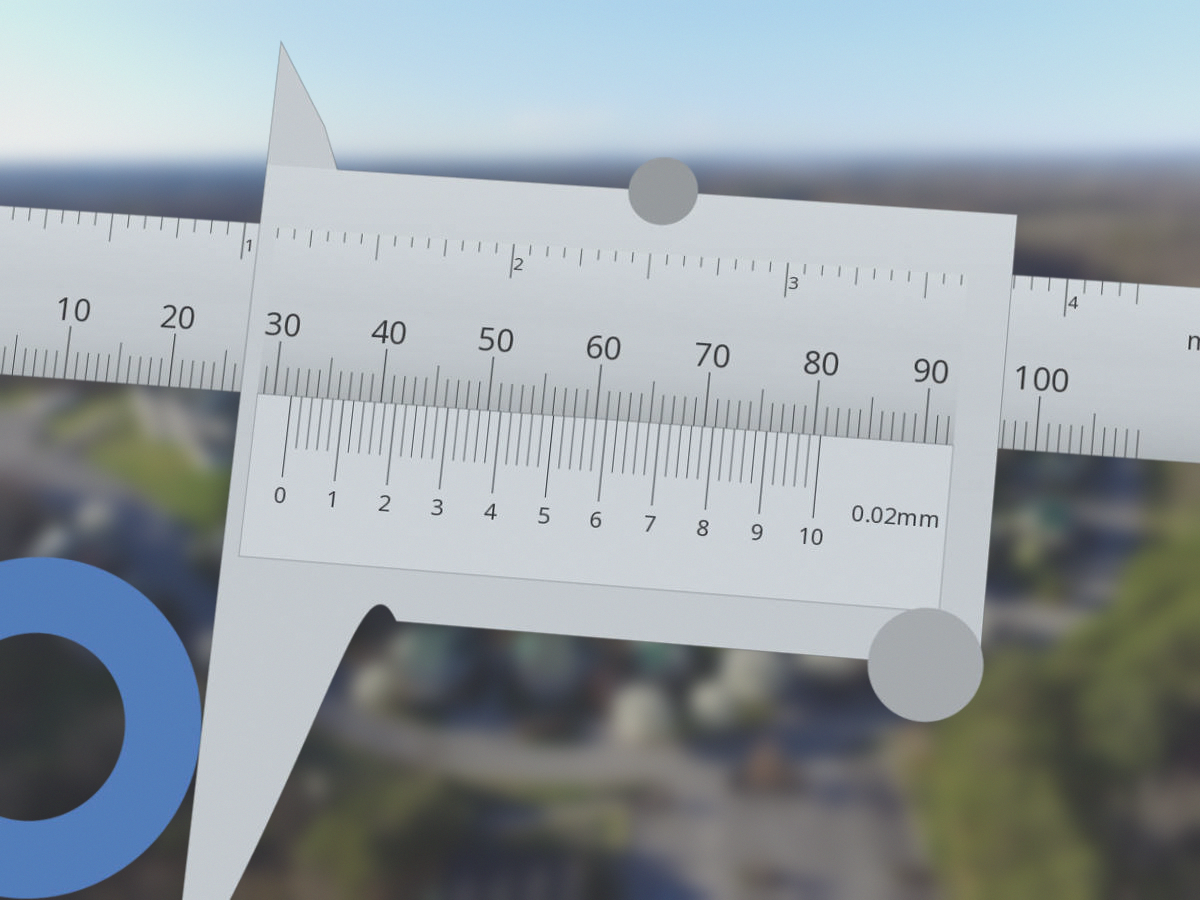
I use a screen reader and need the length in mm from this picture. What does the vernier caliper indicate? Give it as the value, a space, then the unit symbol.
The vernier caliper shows 31.6 mm
